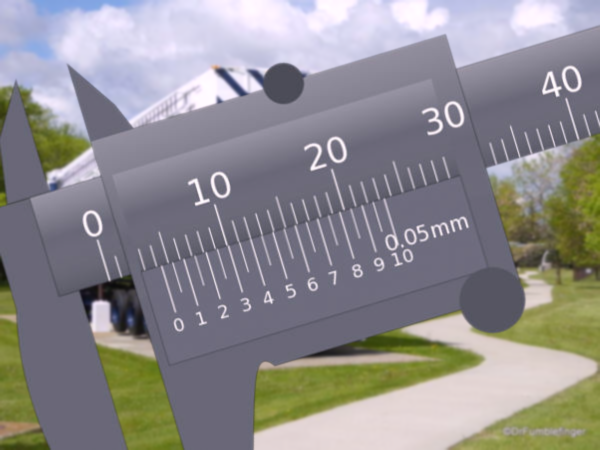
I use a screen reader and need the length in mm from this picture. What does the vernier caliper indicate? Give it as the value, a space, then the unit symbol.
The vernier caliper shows 4.4 mm
